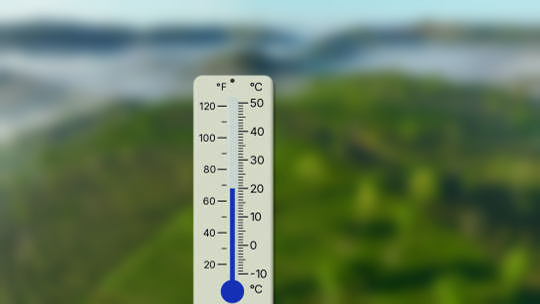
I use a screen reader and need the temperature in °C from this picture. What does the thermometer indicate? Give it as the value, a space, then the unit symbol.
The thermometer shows 20 °C
